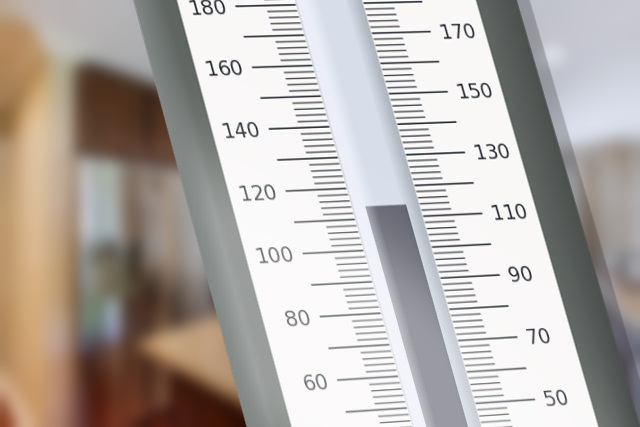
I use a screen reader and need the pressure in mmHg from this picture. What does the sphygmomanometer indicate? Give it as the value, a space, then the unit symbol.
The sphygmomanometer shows 114 mmHg
